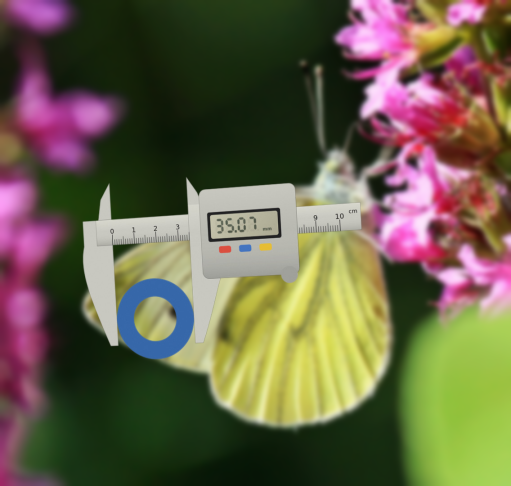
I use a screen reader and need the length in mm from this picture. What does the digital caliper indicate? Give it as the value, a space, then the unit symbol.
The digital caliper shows 35.07 mm
